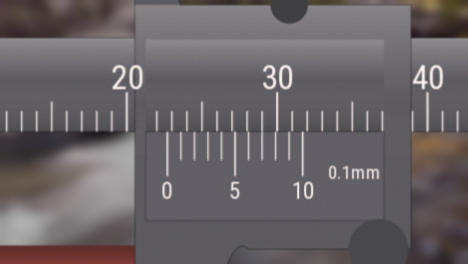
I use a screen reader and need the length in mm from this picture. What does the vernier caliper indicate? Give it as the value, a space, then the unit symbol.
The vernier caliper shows 22.7 mm
